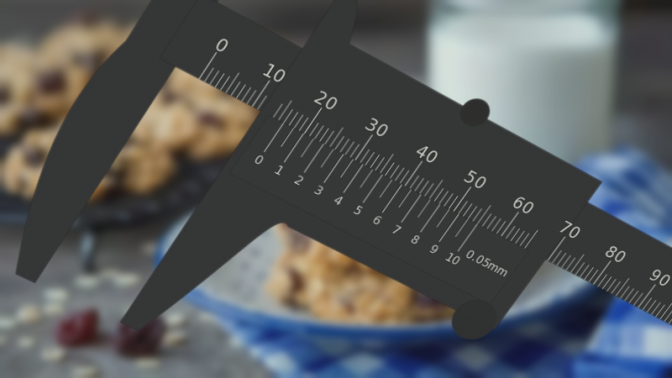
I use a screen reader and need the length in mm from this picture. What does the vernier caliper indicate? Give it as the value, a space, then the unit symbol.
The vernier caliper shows 16.0 mm
